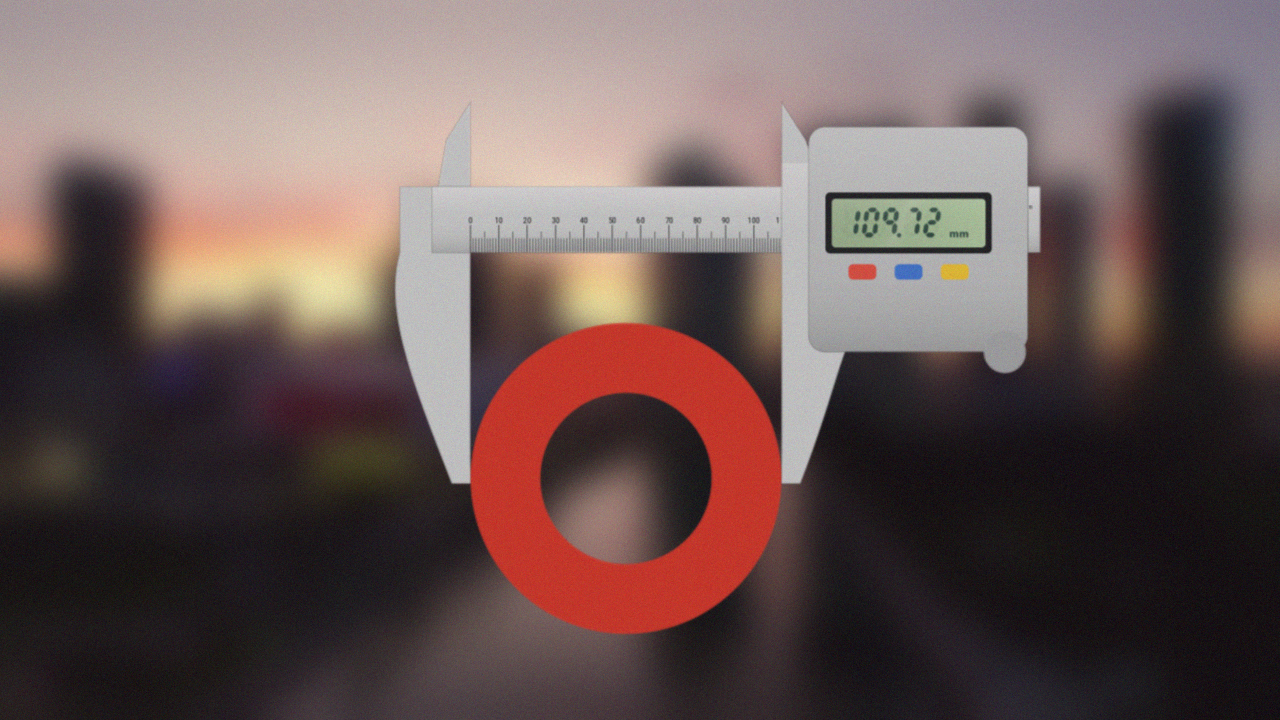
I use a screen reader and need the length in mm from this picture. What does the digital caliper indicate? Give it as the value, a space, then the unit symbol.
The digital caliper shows 109.72 mm
